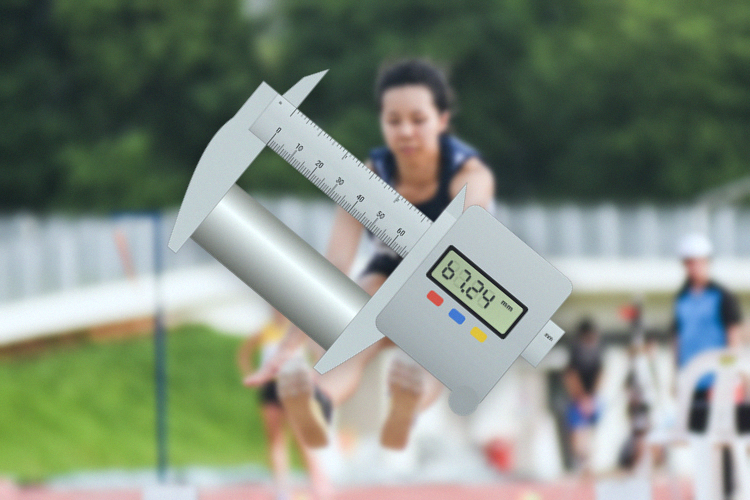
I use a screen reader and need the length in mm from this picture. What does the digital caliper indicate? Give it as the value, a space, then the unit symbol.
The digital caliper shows 67.24 mm
